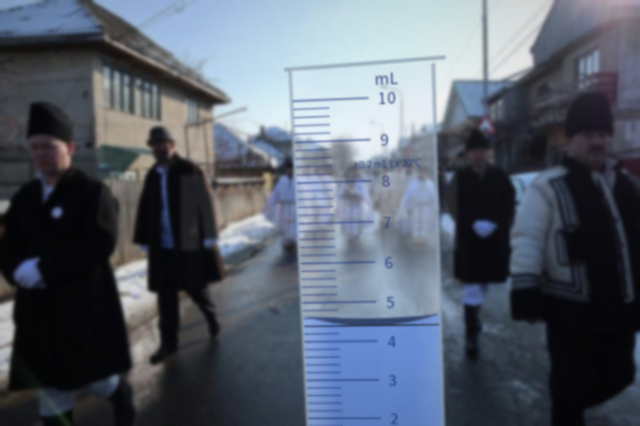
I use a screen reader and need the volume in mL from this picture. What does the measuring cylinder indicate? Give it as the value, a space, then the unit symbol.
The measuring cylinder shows 4.4 mL
